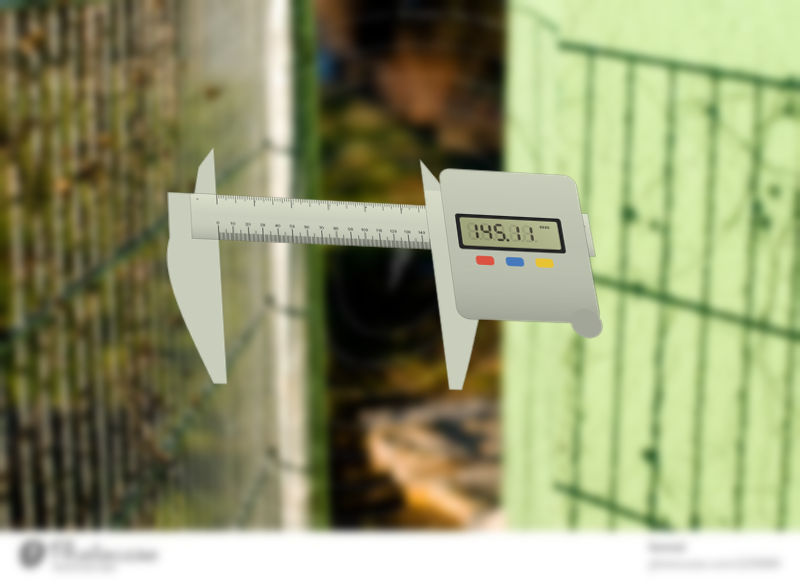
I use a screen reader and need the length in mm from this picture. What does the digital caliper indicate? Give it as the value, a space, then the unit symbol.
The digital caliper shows 145.11 mm
